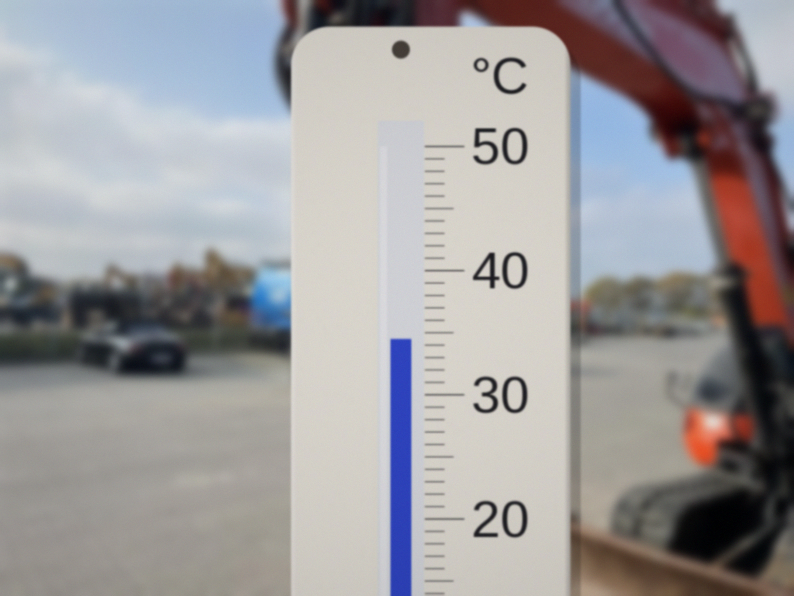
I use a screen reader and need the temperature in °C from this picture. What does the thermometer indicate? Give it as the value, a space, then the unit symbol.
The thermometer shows 34.5 °C
